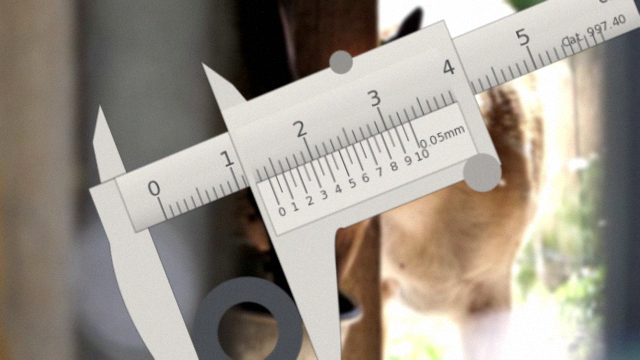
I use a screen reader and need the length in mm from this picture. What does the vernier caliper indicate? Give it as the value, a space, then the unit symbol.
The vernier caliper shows 14.0 mm
